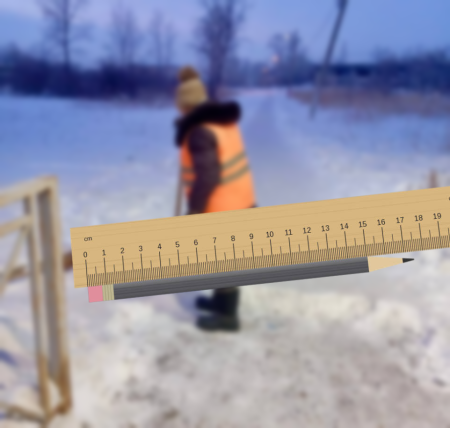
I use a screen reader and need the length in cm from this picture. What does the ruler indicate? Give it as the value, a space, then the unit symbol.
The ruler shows 17.5 cm
